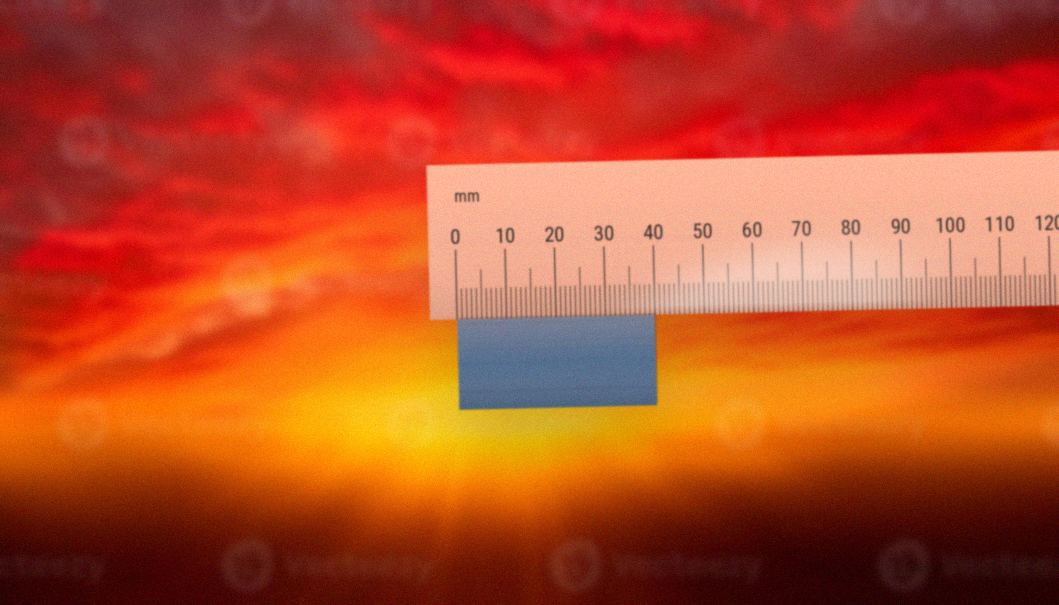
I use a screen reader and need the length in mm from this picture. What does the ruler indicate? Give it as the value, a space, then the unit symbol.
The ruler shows 40 mm
